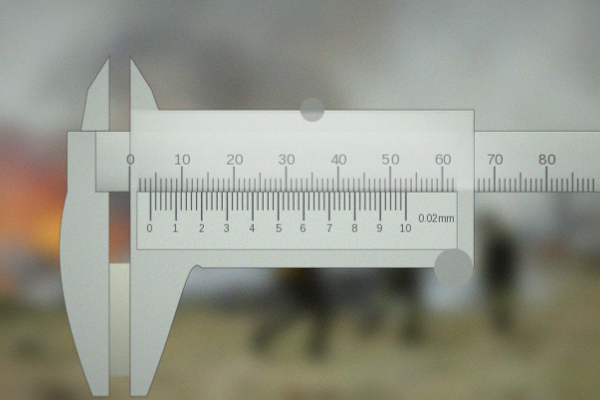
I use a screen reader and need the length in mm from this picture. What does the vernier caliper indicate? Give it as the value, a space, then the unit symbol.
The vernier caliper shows 4.0 mm
